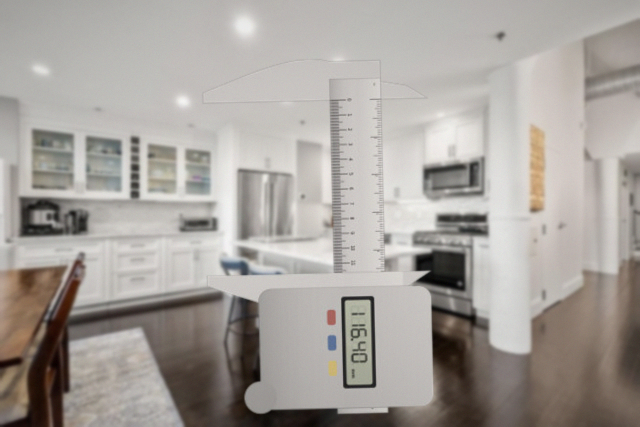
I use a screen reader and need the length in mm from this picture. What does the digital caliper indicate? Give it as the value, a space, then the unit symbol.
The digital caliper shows 116.40 mm
